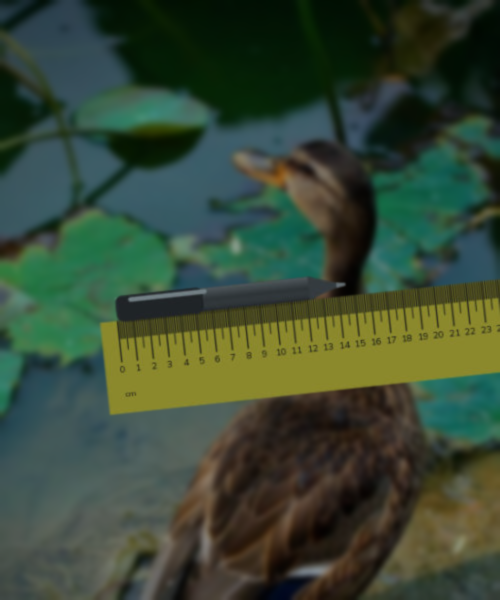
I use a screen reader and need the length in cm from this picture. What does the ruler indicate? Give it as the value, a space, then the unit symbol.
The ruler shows 14.5 cm
